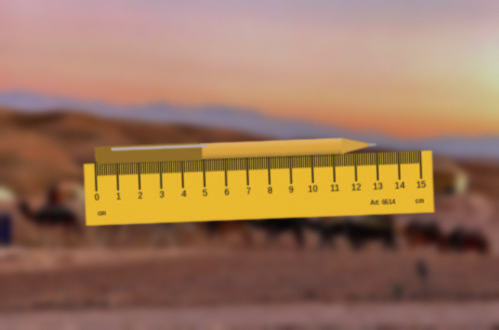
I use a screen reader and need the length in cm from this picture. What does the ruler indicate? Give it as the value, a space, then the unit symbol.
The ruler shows 13 cm
